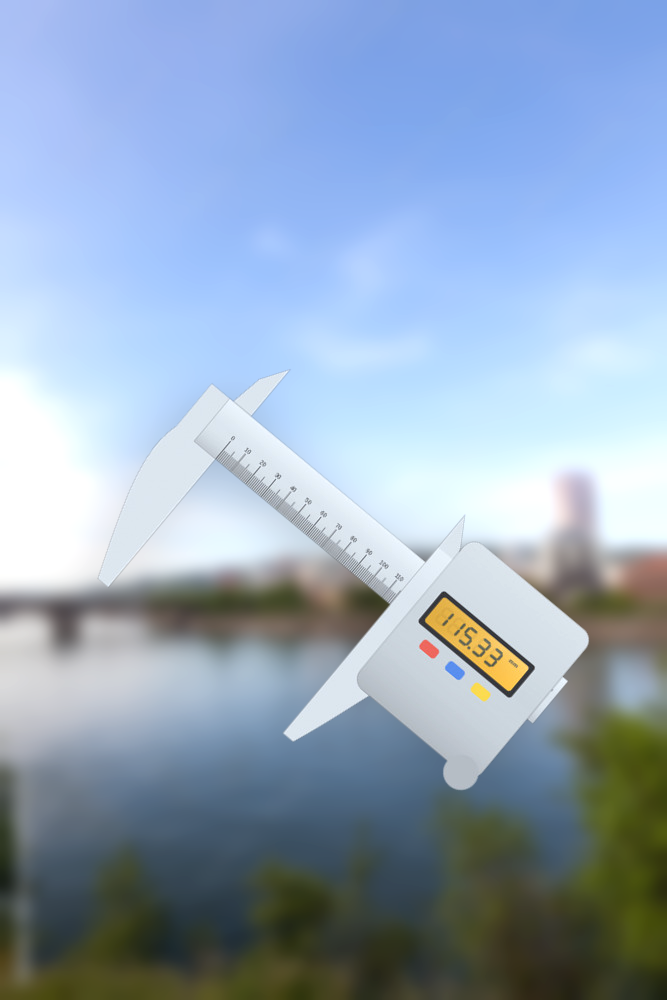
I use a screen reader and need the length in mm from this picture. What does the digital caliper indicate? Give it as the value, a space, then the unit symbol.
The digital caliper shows 115.33 mm
